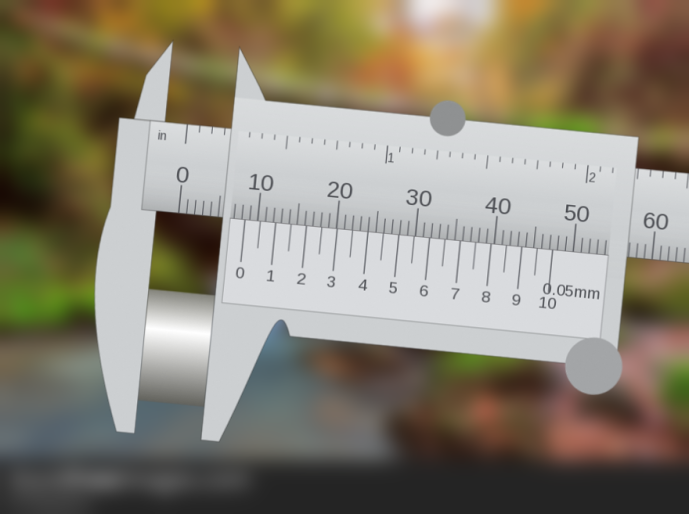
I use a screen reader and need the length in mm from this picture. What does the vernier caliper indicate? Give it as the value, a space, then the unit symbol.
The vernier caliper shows 8.4 mm
